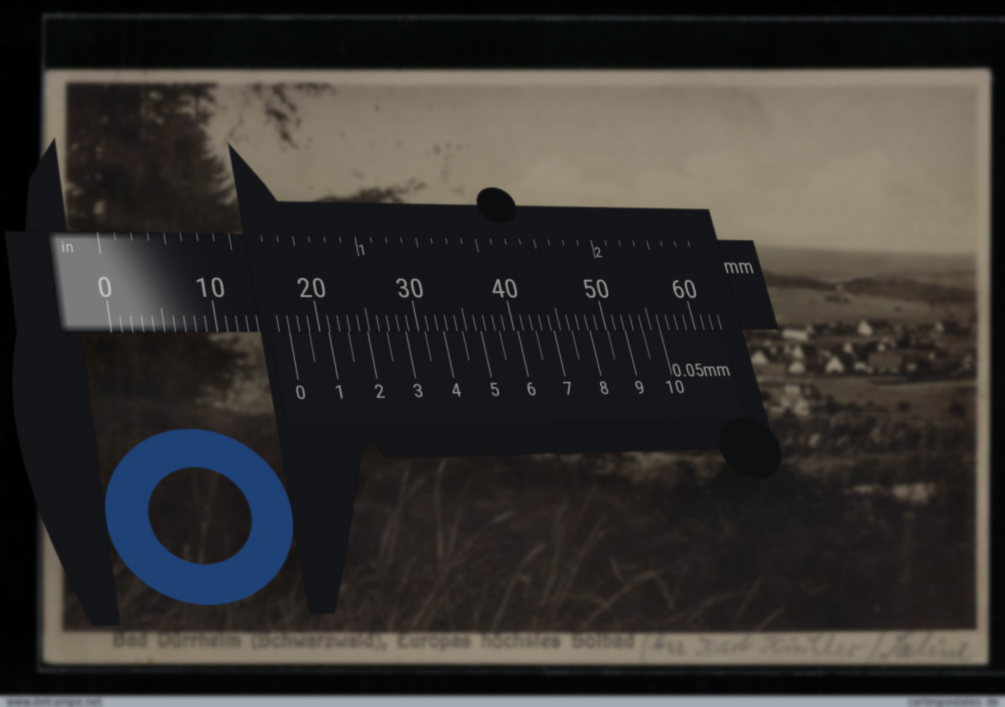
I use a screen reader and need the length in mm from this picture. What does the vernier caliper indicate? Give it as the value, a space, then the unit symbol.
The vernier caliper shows 17.0 mm
